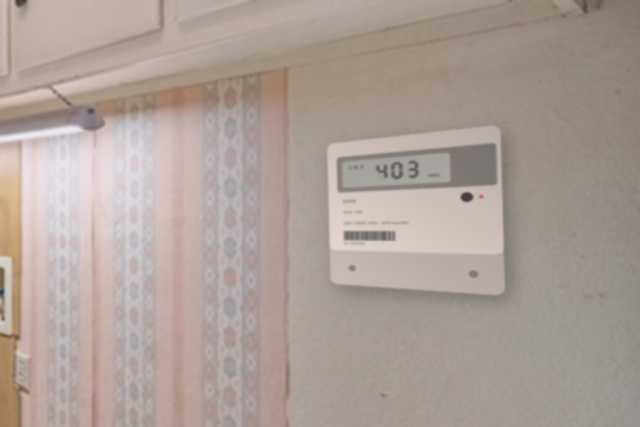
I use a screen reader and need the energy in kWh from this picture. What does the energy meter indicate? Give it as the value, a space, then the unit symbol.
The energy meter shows 403 kWh
